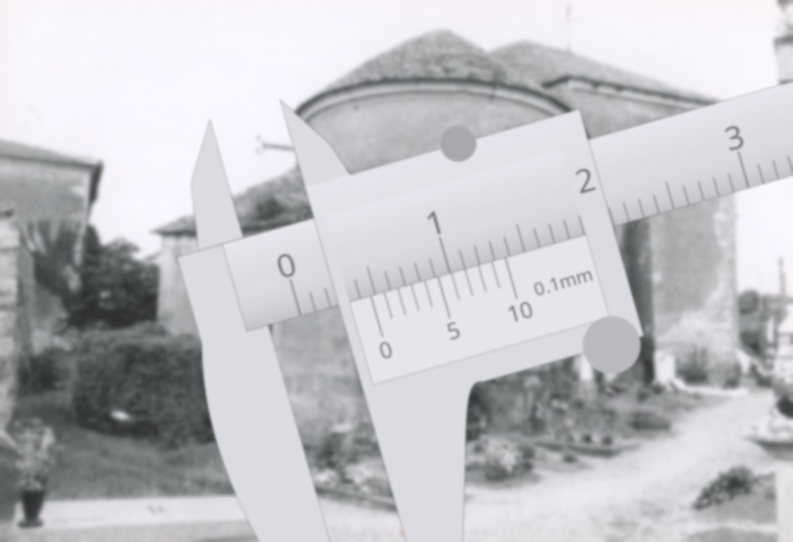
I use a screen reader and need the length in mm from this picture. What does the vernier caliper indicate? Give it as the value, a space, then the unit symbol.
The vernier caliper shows 4.7 mm
